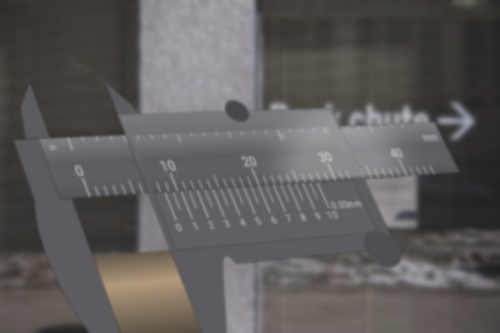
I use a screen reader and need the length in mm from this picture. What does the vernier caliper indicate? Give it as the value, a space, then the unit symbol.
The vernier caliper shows 8.5 mm
